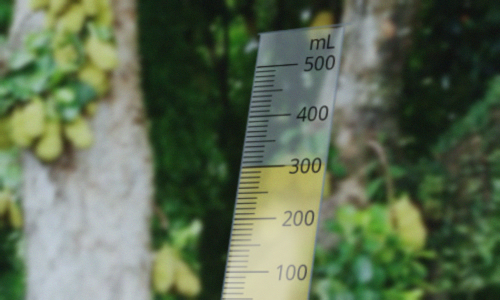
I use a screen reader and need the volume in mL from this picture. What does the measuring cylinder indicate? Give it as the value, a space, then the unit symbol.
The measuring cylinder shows 300 mL
